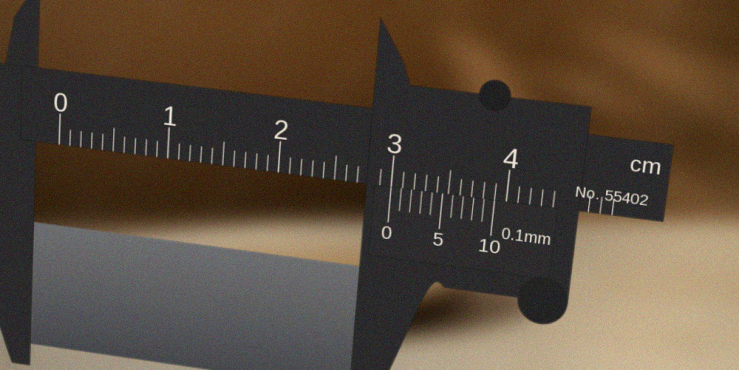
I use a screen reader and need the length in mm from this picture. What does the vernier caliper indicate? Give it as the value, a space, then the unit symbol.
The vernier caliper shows 30.0 mm
